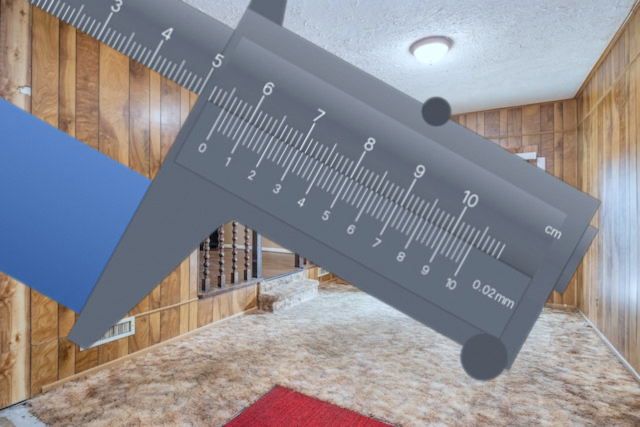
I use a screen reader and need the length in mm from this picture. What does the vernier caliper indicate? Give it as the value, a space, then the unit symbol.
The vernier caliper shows 55.0 mm
